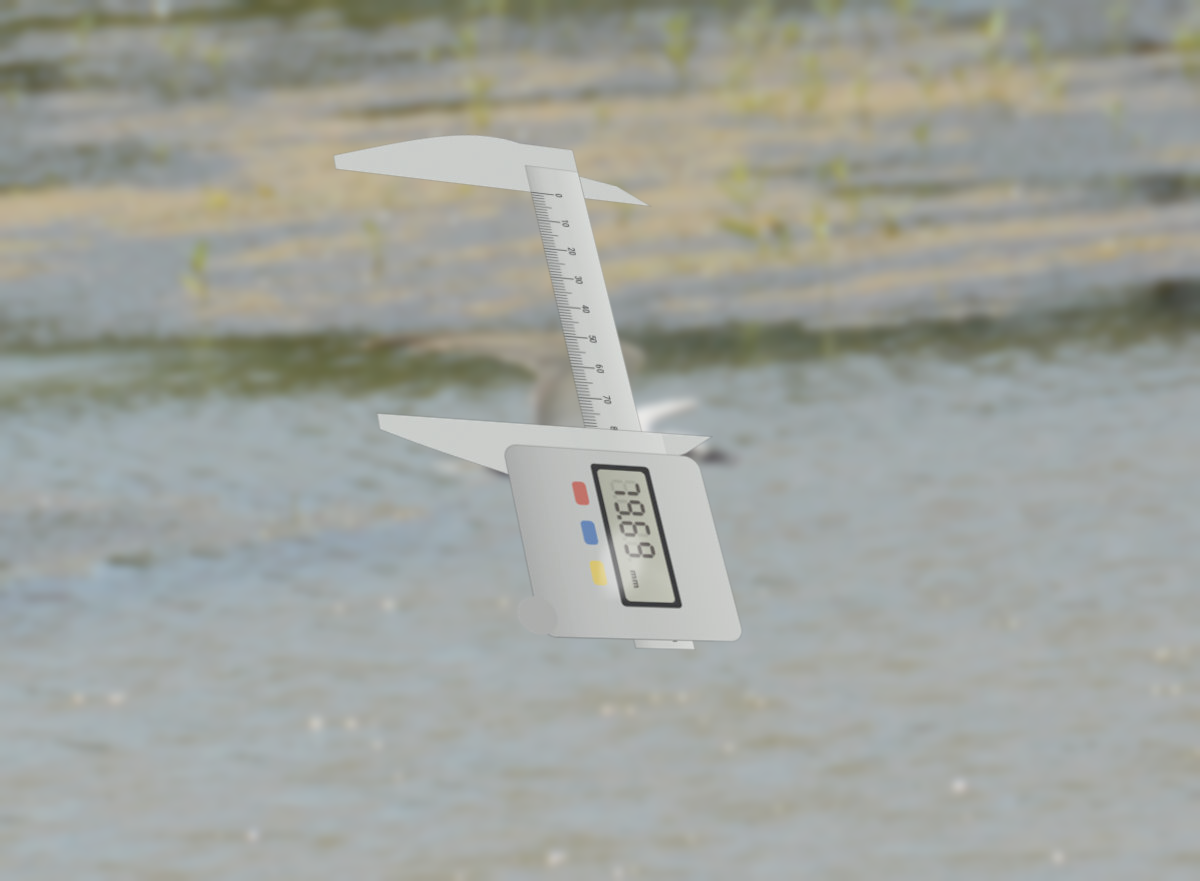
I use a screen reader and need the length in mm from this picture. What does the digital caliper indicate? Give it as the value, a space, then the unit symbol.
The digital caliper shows 79.69 mm
